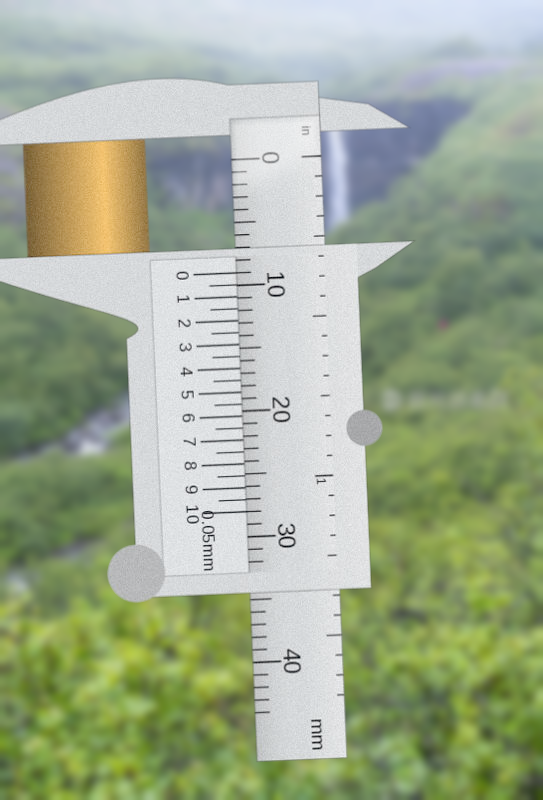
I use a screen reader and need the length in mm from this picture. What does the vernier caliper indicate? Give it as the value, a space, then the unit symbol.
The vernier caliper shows 9.0 mm
